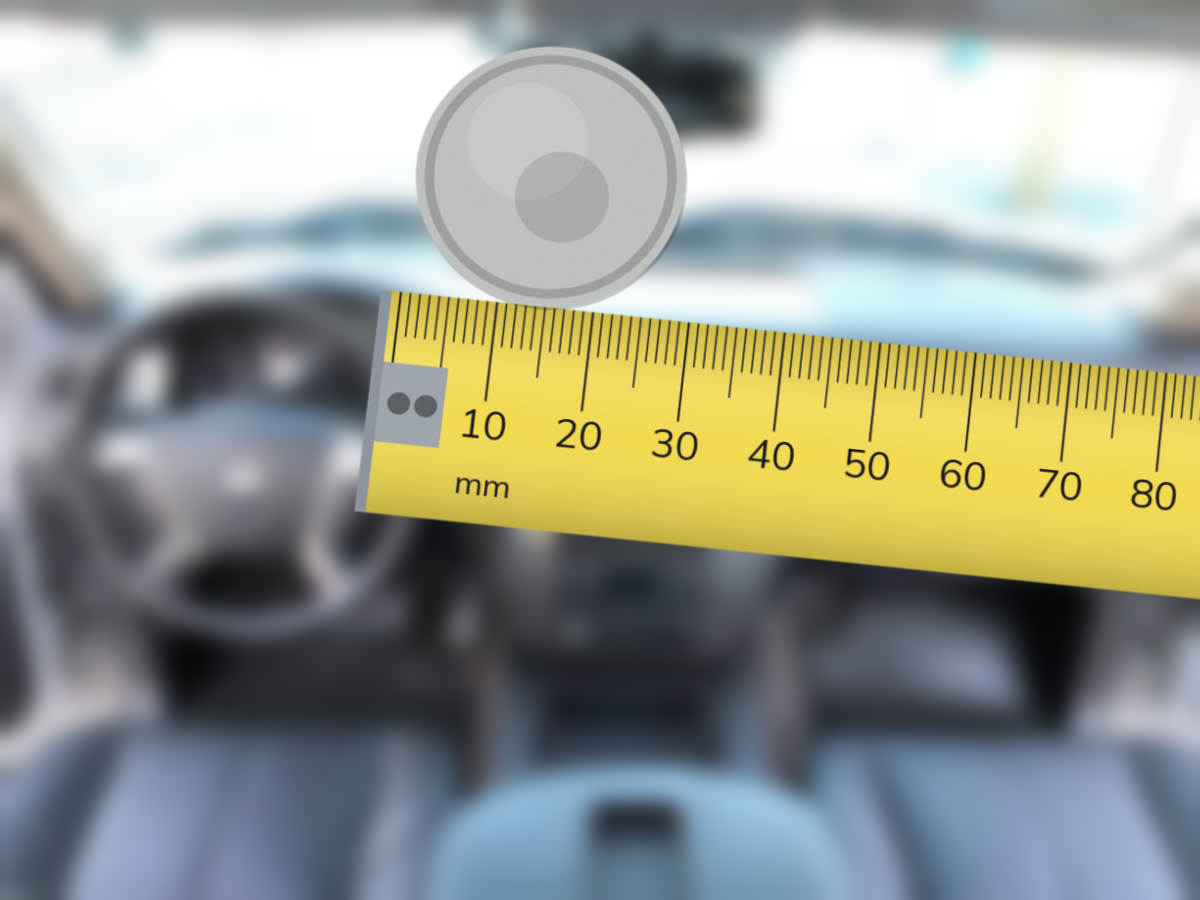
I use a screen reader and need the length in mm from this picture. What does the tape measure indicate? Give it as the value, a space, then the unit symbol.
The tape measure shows 28 mm
